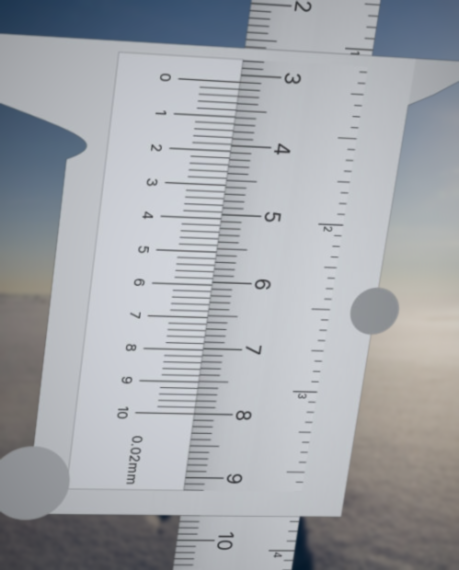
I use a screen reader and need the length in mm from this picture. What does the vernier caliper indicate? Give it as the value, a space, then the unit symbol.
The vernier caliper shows 31.0 mm
